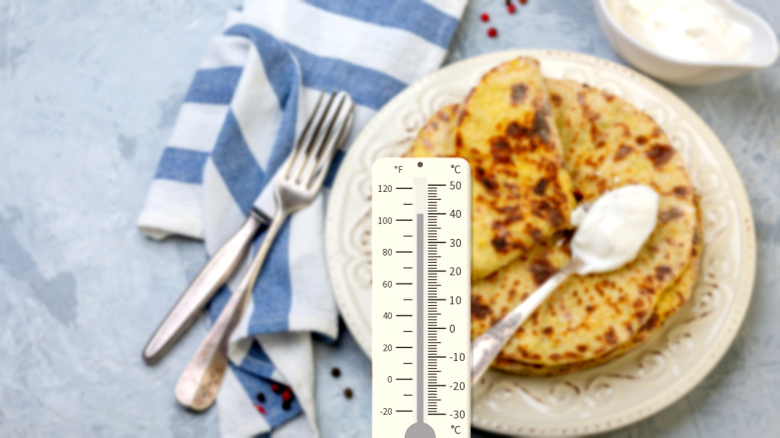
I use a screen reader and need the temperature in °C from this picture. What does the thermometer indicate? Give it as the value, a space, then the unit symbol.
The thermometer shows 40 °C
